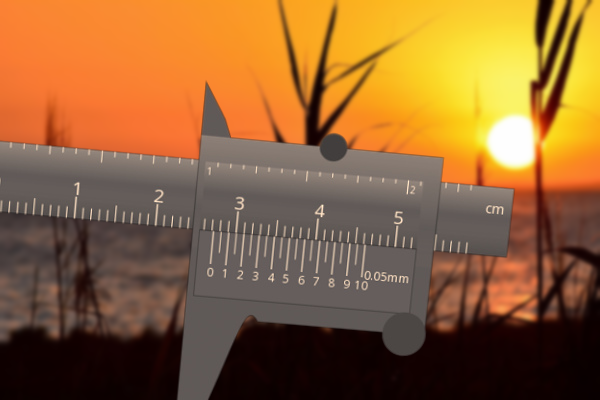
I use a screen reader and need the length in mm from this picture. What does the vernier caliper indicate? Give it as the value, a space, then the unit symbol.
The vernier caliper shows 27.2 mm
